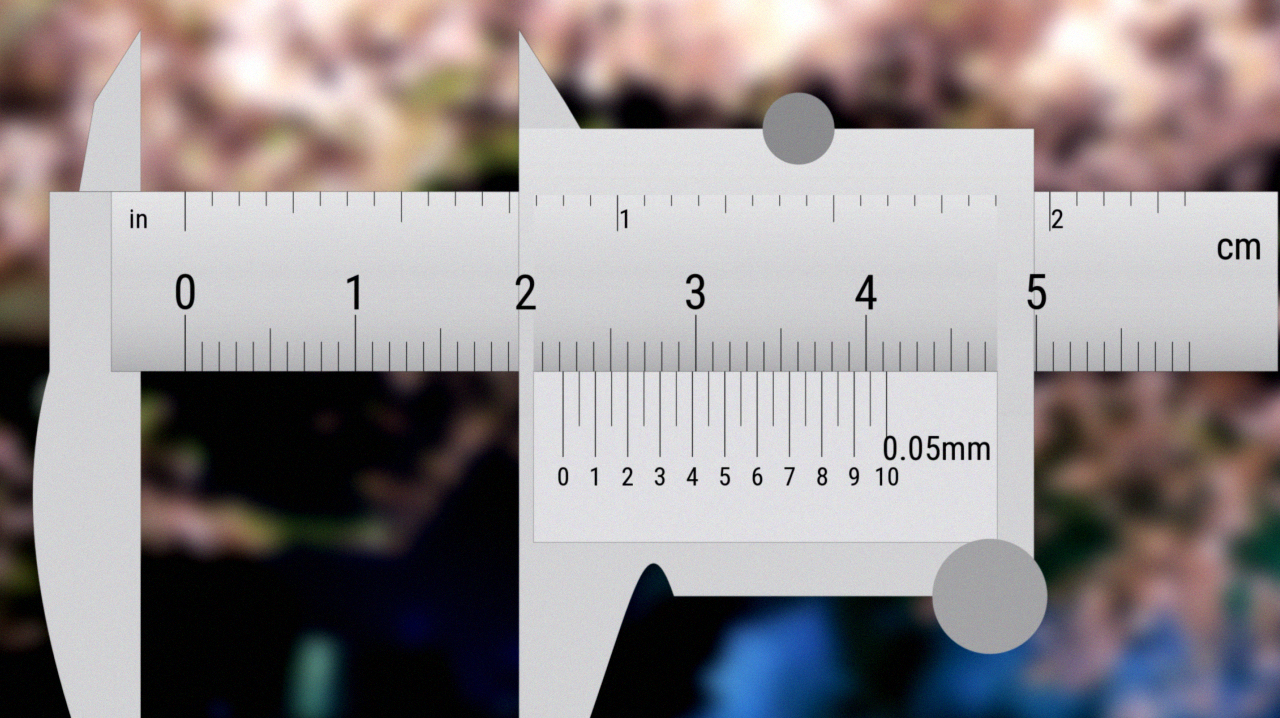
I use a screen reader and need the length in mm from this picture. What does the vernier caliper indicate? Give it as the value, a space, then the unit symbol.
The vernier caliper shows 22.2 mm
